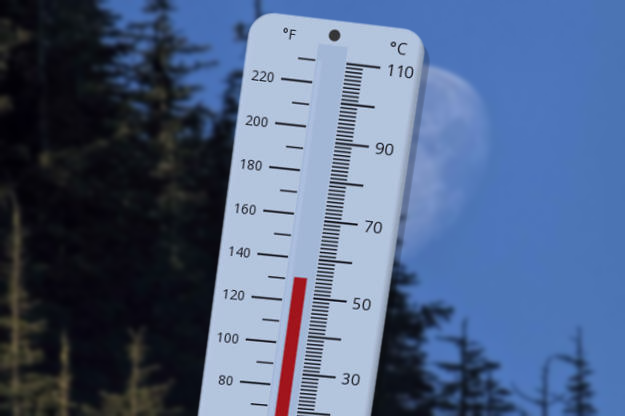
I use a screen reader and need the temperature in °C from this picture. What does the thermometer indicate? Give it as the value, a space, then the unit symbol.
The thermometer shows 55 °C
